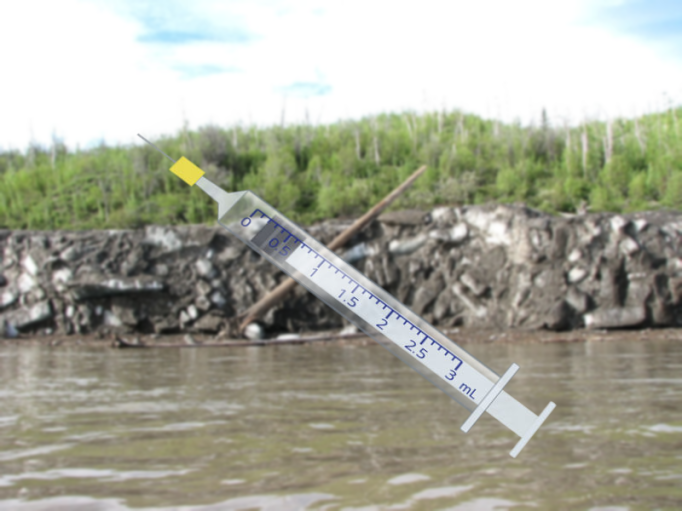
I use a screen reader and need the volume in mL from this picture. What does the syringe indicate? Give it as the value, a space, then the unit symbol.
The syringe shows 0.2 mL
